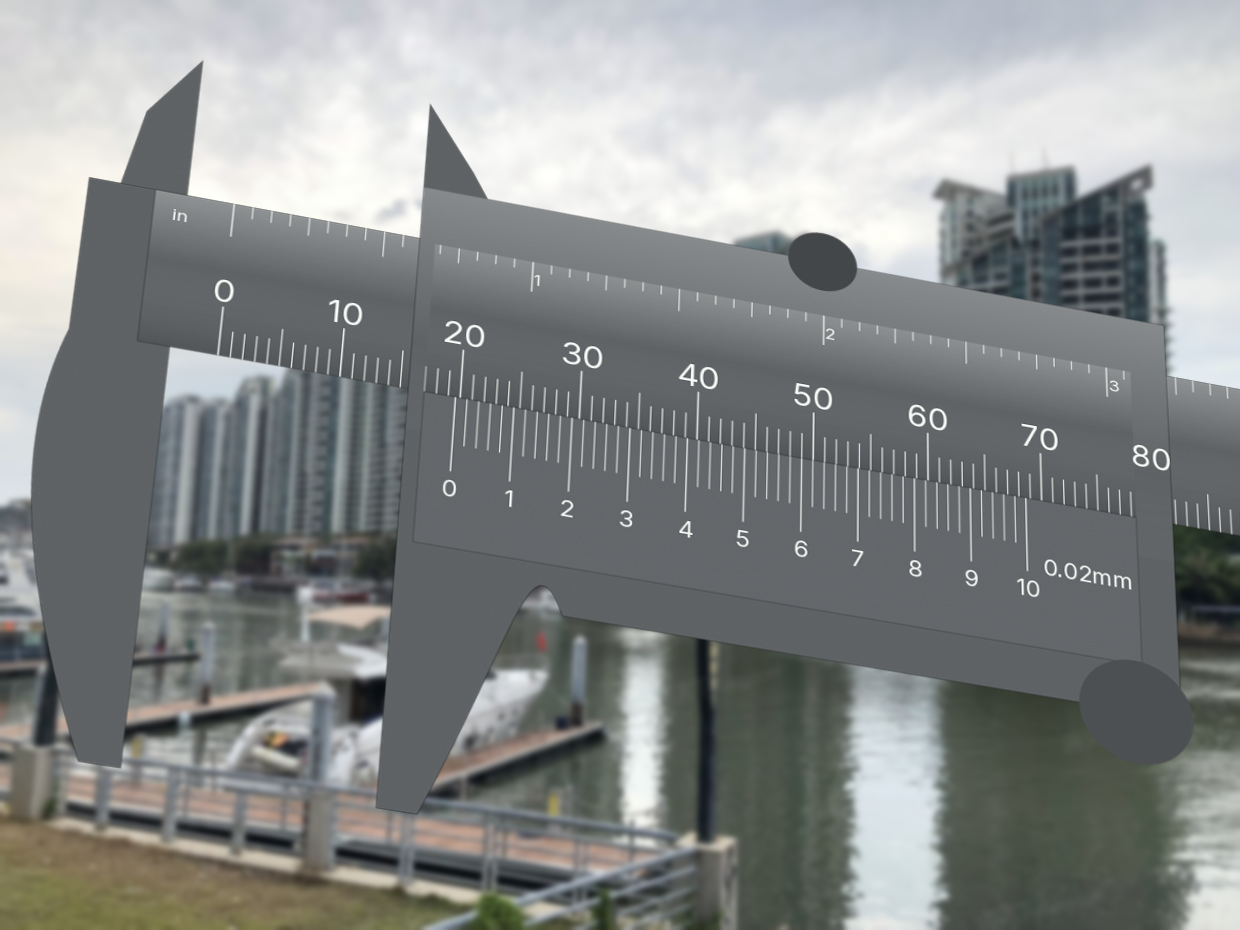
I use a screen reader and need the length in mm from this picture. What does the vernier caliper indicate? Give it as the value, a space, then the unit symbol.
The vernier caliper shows 19.6 mm
